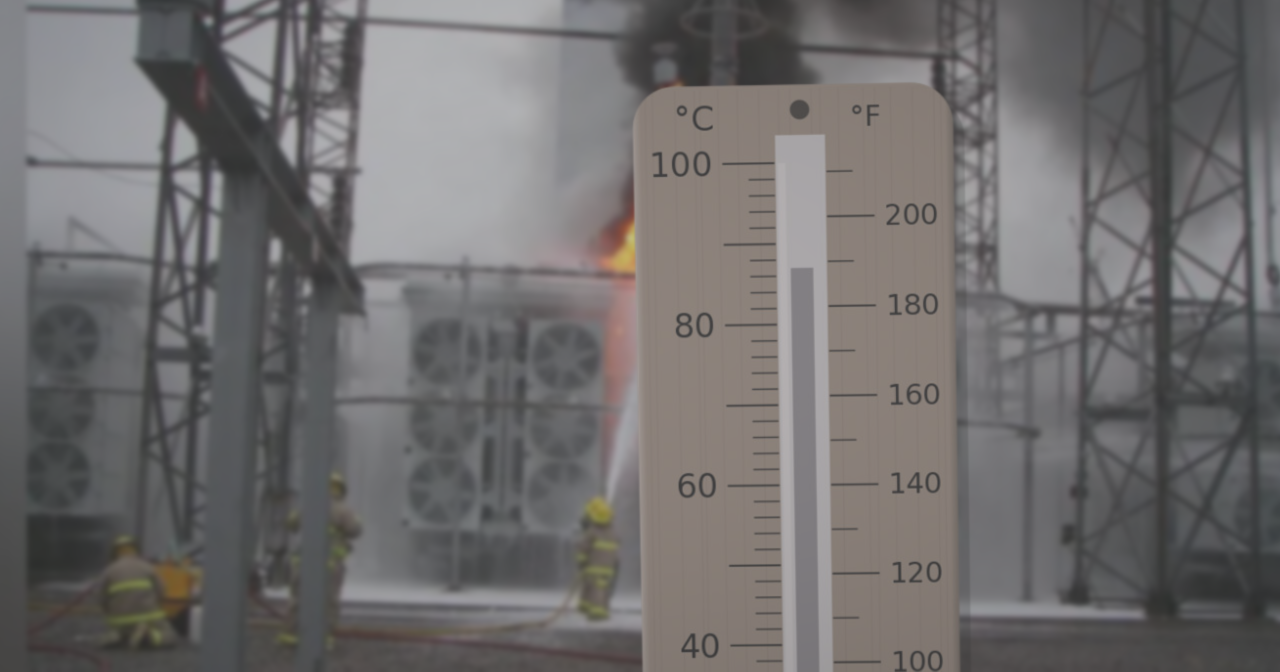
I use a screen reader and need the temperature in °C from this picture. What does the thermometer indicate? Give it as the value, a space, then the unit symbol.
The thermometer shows 87 °C
